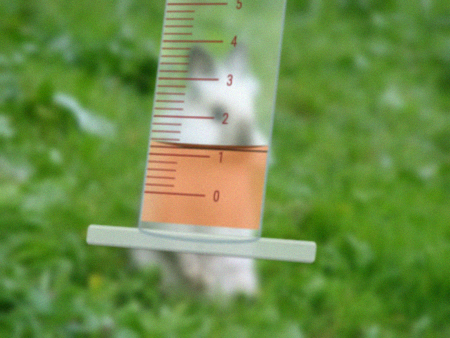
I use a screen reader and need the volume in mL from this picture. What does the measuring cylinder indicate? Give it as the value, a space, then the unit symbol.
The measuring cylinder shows 1.2 mL
